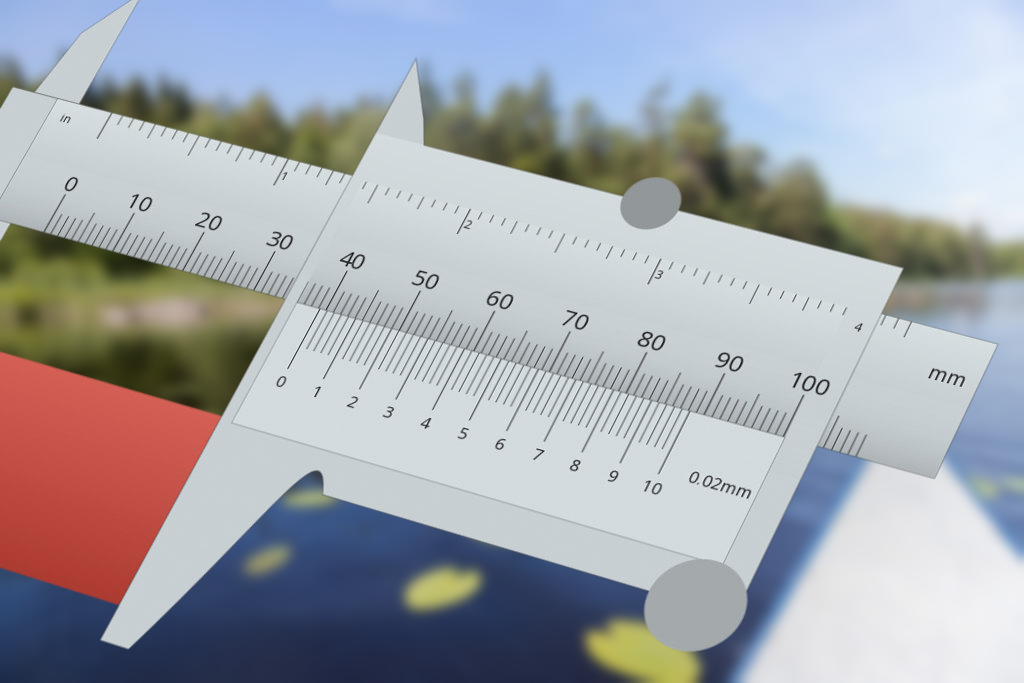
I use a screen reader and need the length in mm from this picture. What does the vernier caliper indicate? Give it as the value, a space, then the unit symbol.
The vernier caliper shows 39.2 mm
